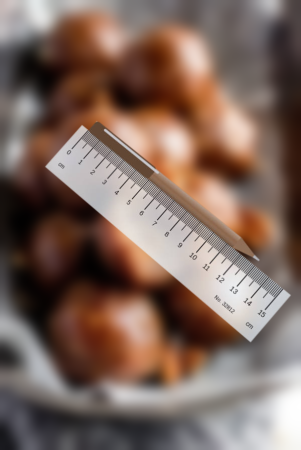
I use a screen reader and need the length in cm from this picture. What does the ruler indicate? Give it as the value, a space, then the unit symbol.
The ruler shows 13 cm
